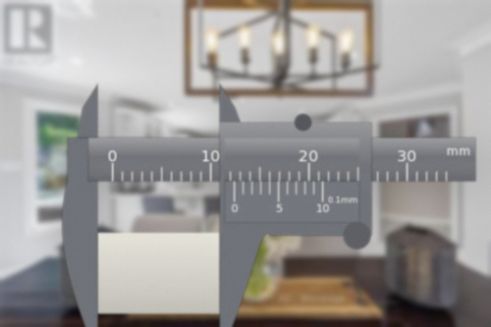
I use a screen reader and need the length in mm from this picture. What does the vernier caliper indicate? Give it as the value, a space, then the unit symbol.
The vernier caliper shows 12.4 mm
